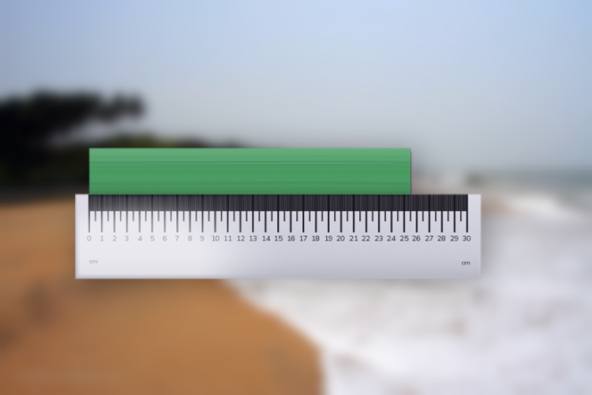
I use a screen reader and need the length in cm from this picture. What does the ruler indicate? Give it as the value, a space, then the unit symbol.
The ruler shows 25.5 cm
